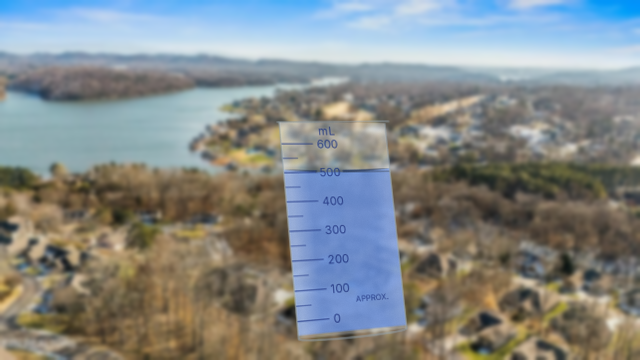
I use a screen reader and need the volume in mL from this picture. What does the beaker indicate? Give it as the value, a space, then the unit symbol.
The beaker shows 500 mL
